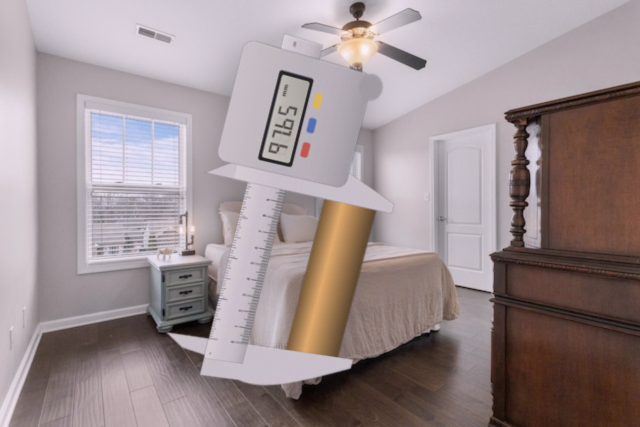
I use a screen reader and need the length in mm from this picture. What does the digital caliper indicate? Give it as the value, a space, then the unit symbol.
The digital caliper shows 97.65 mm
